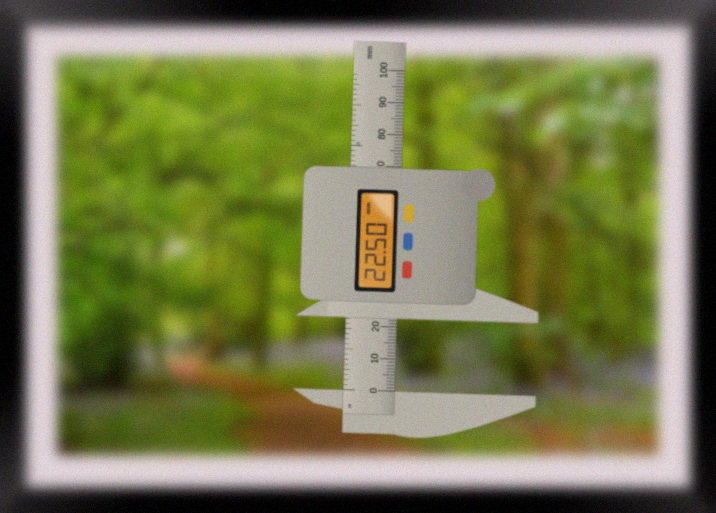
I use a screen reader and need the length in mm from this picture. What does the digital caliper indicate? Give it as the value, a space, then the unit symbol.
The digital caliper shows 22.50 mm
